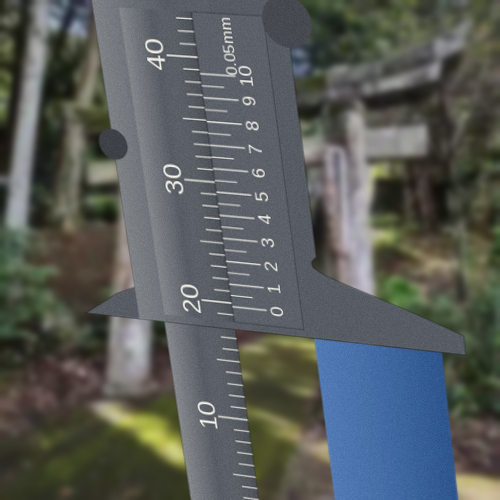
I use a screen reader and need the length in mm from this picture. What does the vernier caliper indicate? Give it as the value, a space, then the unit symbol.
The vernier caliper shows 19.7 mm
